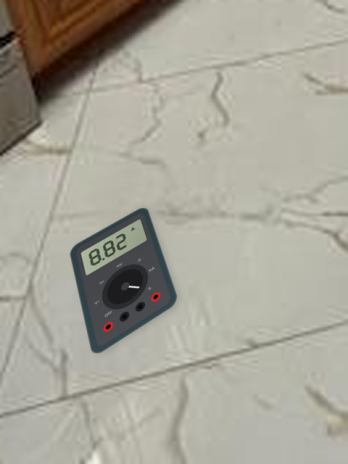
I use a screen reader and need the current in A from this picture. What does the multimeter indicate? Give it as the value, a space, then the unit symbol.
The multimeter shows 8.82 A
